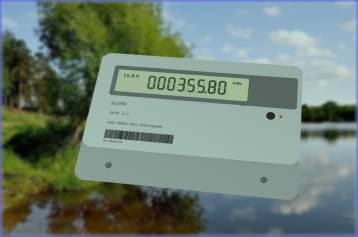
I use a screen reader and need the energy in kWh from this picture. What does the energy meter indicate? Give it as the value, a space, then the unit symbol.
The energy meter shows 355.80 kWh
